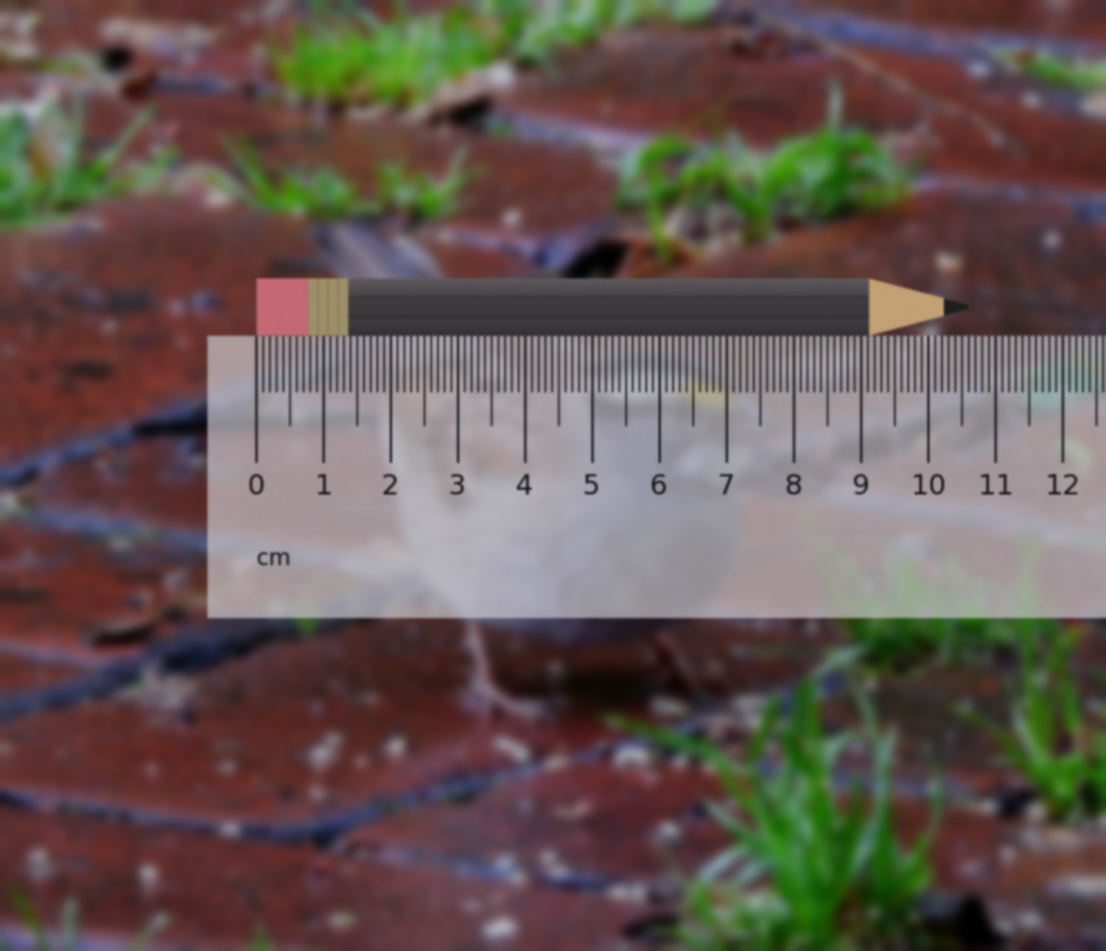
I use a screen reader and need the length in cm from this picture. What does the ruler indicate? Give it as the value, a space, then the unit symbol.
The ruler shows 10.6 cm
